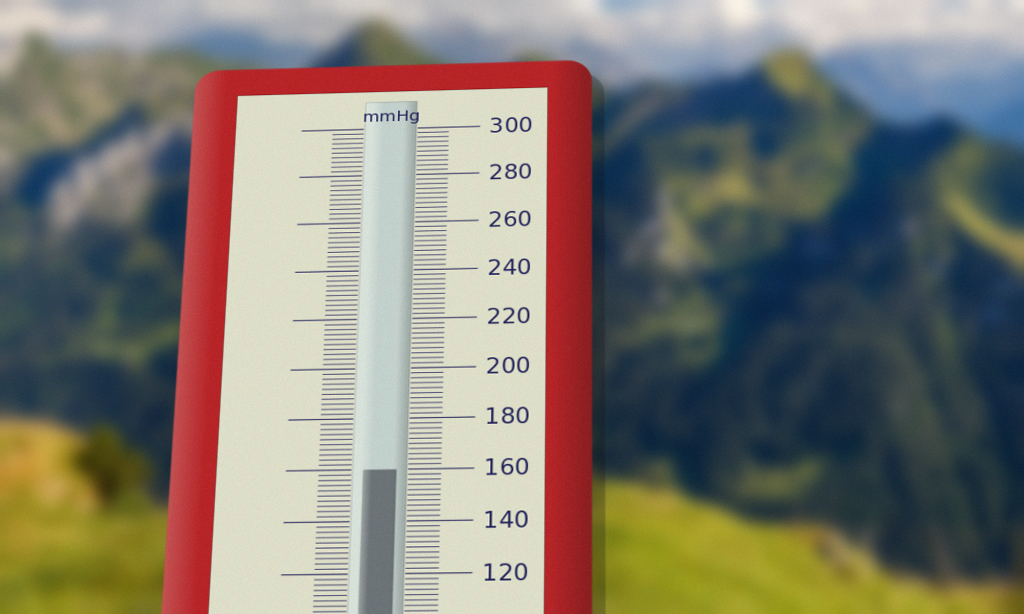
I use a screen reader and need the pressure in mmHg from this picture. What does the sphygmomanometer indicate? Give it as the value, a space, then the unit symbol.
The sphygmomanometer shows 160 mmHg
